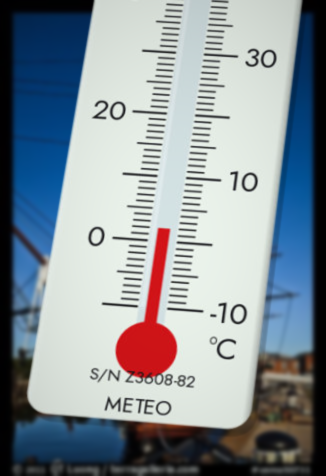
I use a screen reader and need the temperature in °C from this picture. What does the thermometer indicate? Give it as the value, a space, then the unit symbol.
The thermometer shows 2 °C
